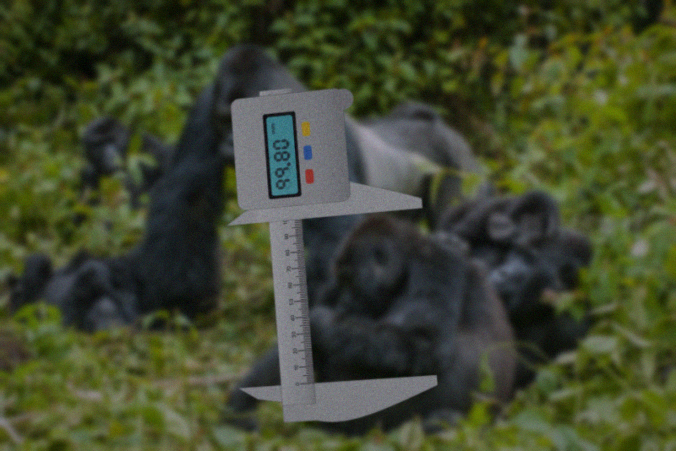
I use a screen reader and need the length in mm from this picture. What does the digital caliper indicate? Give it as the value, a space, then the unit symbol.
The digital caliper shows 99.80 mm
